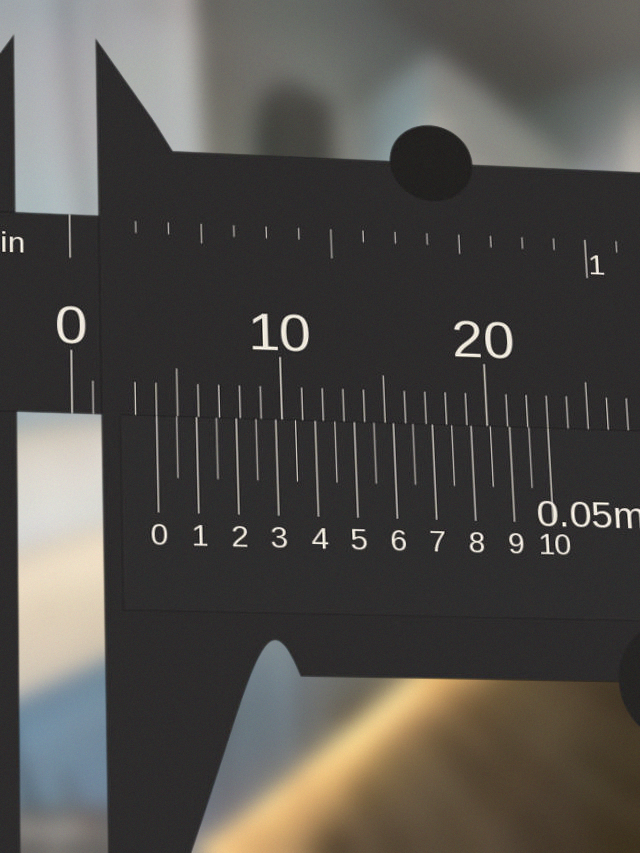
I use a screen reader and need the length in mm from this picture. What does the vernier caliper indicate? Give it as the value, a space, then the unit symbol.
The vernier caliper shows 4.0 mm
